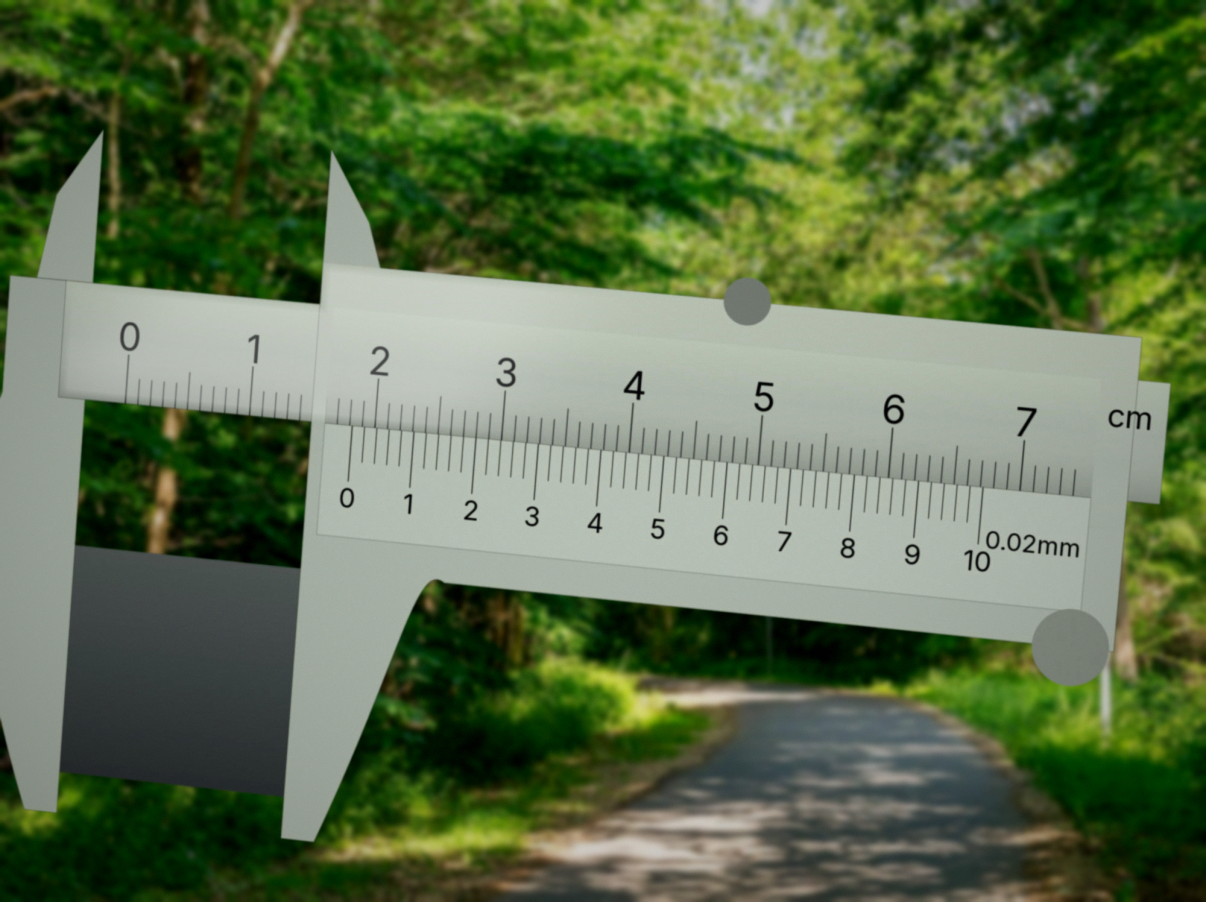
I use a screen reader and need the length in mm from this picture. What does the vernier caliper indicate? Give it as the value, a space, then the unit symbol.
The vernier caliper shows 18.2 mm
